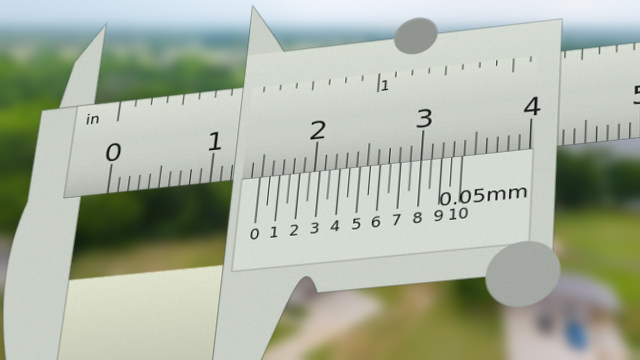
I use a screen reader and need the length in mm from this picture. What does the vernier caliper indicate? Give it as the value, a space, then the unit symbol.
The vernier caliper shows 14.8 mm
